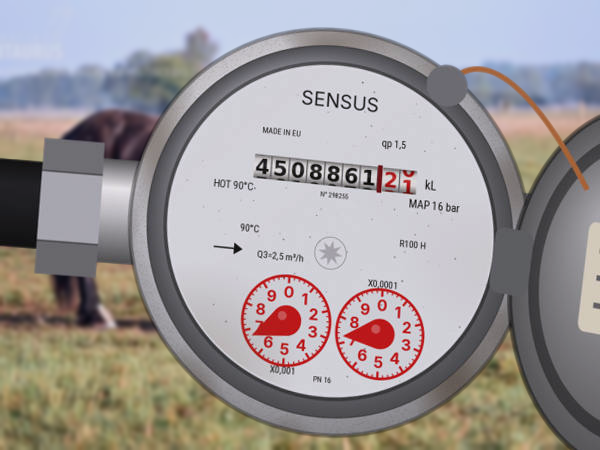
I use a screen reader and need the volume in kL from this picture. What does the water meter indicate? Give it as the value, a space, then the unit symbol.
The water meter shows 4508861.2067 kL
